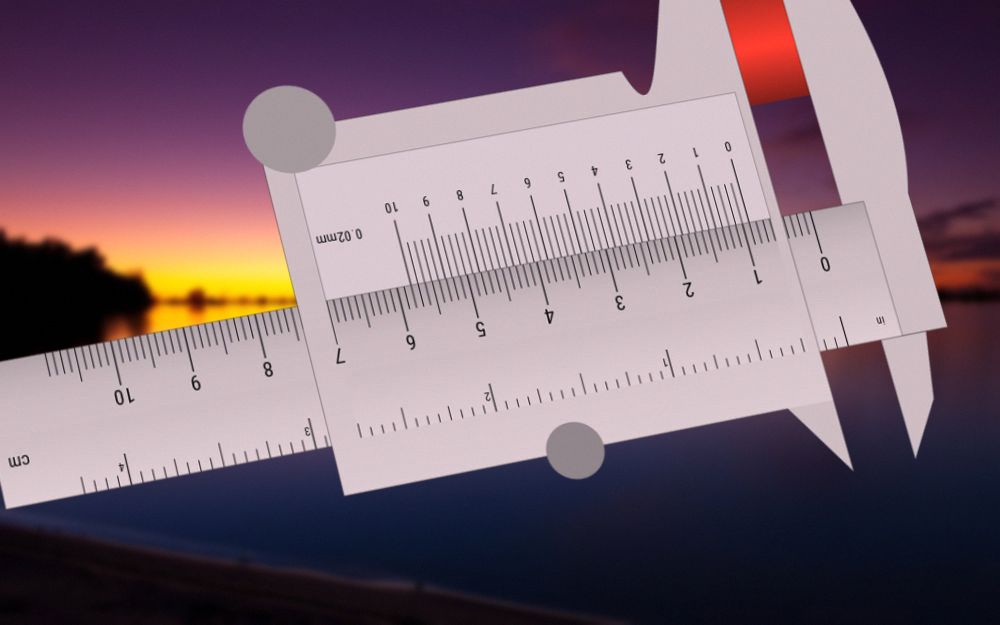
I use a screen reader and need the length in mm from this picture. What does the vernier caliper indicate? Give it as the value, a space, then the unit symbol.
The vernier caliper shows 9.0 mm
